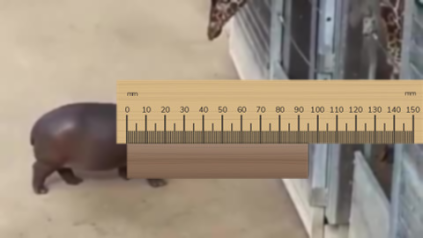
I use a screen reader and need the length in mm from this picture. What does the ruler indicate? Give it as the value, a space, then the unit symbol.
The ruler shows 95 mm
